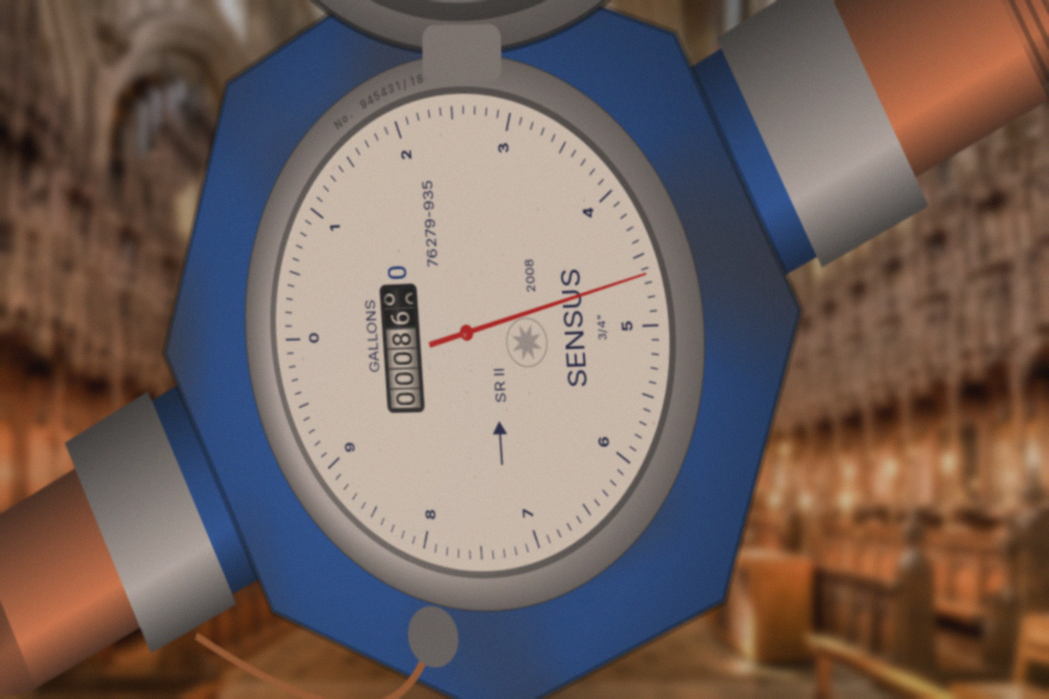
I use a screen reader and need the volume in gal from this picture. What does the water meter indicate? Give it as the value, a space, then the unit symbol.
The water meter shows 8684.6 gal
